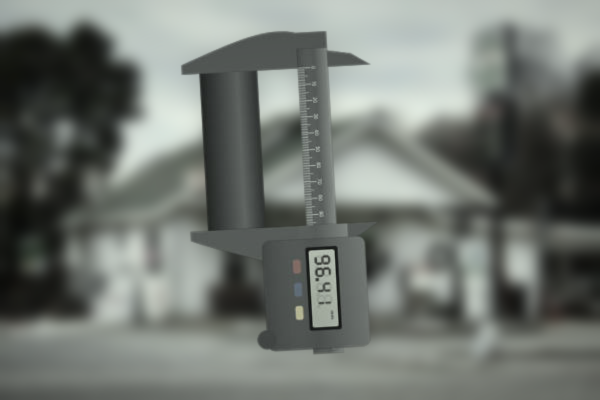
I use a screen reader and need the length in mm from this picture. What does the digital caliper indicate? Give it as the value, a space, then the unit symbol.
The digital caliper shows 96.41 mm
